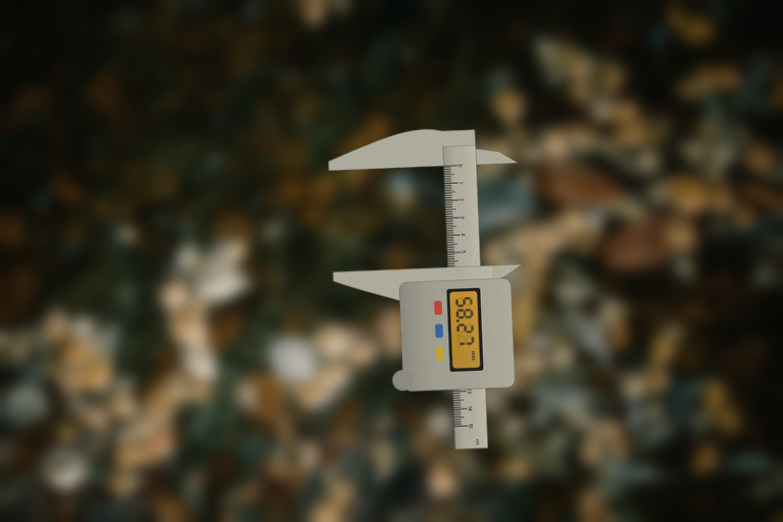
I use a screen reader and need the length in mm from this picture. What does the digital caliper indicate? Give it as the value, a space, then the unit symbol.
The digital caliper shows 58.27 mm
